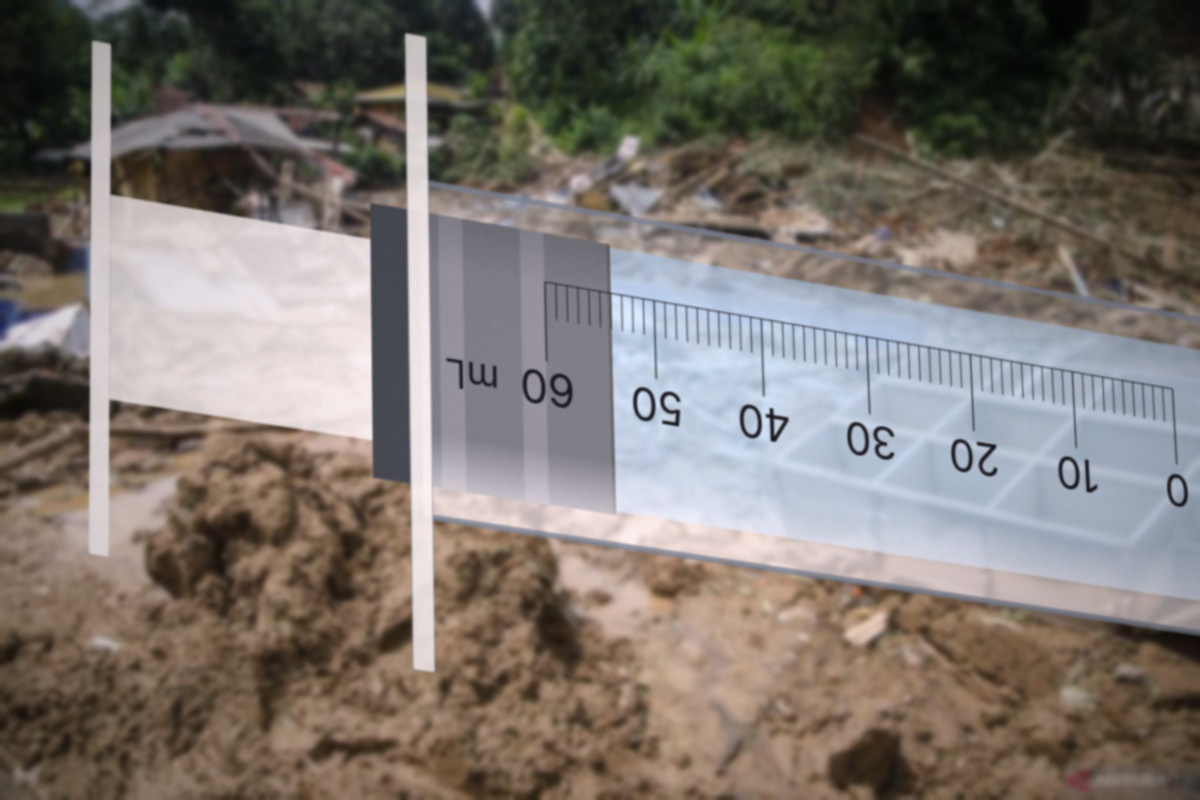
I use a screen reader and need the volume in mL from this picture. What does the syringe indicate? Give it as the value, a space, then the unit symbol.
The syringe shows 54 mL
